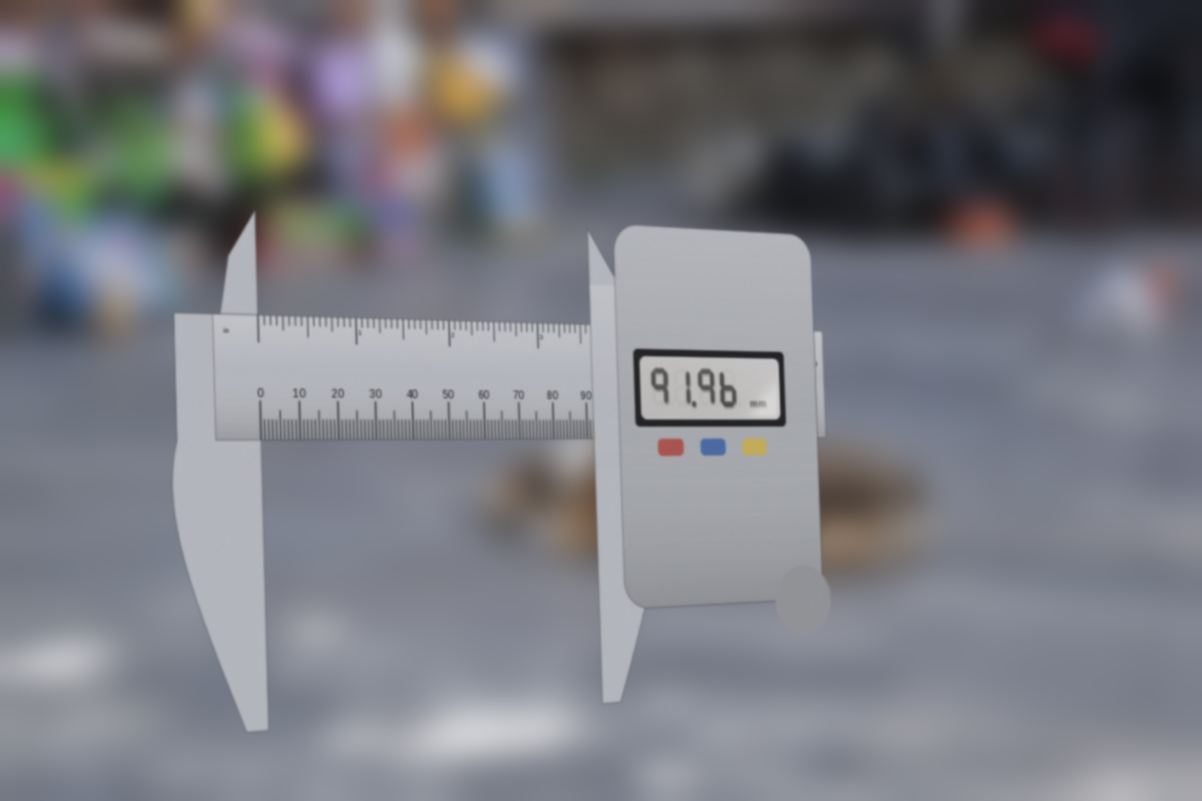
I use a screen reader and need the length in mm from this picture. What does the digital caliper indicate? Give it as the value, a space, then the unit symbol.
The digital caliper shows 91.96 mm
